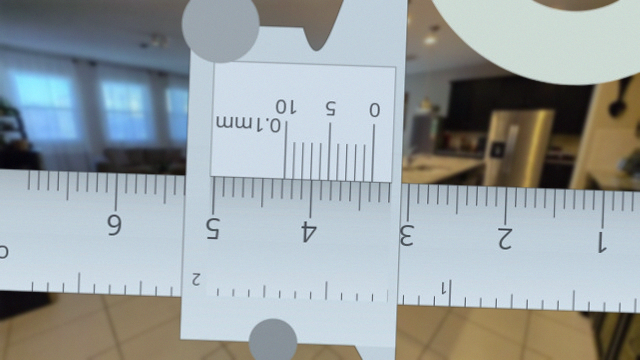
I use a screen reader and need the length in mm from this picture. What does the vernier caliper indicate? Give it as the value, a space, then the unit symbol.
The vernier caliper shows 33.8 mm
